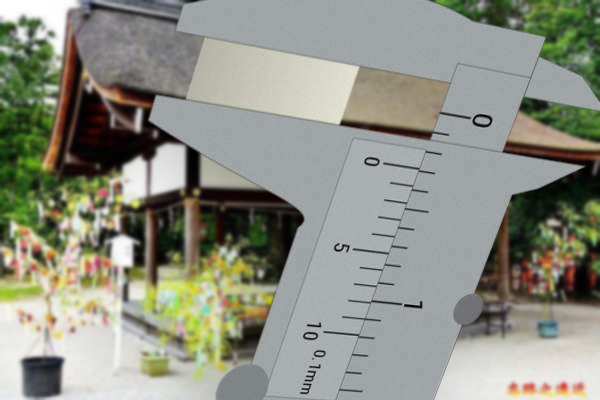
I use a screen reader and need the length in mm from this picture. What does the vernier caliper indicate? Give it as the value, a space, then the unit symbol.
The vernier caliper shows 2.9 mm
